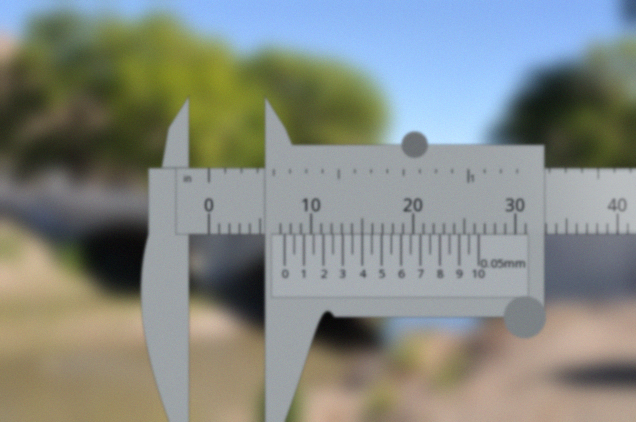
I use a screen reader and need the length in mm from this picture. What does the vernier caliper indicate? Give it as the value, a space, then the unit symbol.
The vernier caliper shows 7.4 mm
